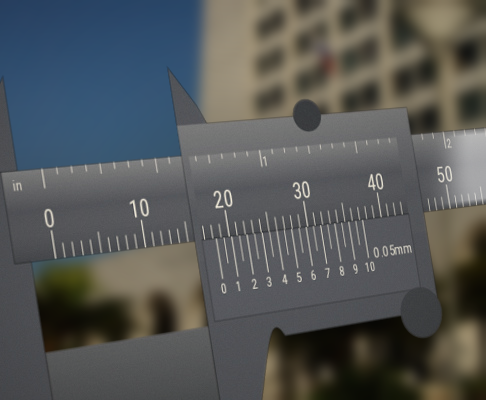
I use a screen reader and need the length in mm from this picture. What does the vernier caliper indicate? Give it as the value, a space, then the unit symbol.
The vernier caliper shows 18.4 mm
